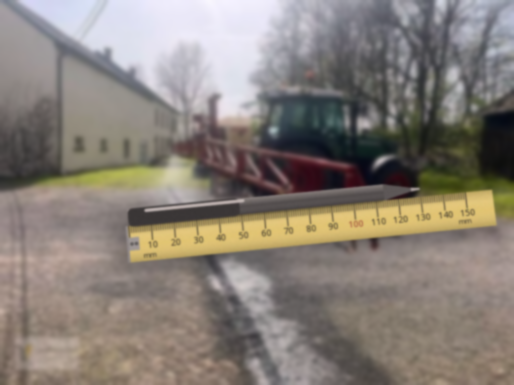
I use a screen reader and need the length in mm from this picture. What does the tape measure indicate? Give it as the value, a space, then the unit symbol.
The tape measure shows 130 mm
